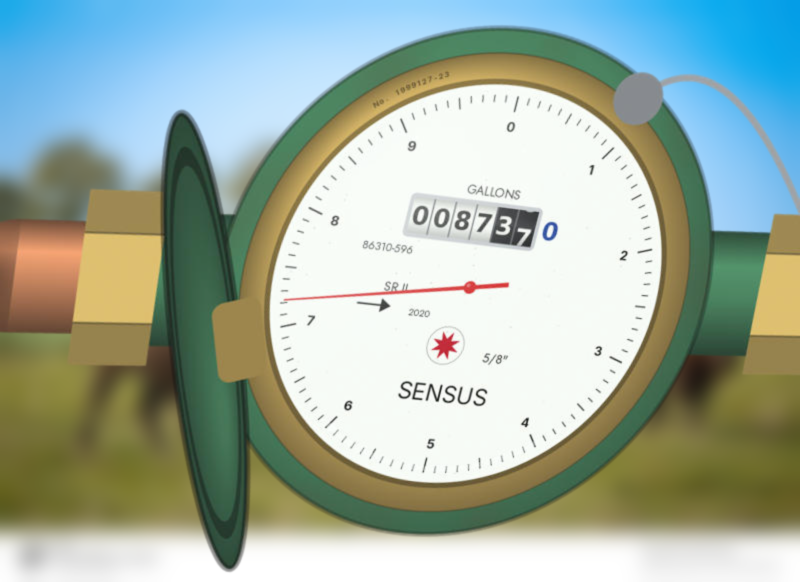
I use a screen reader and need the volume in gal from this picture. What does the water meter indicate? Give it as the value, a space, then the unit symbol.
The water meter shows 87367.2 gal
